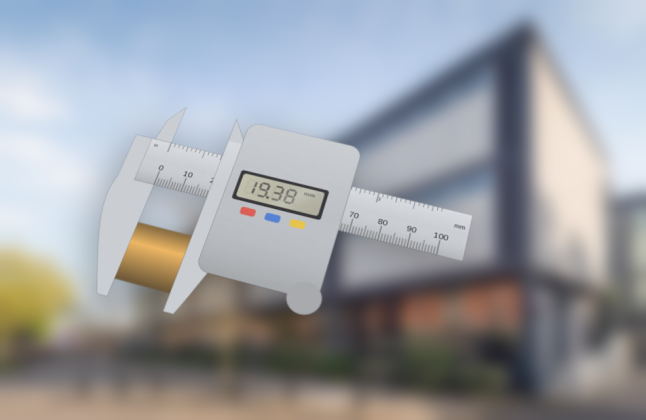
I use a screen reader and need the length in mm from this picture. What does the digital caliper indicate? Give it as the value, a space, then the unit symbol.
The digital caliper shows 19.38 mm
